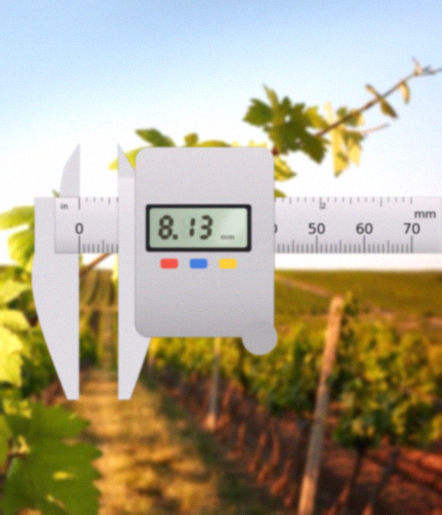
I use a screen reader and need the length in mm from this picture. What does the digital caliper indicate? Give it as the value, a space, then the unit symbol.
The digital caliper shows 8.13 mm
